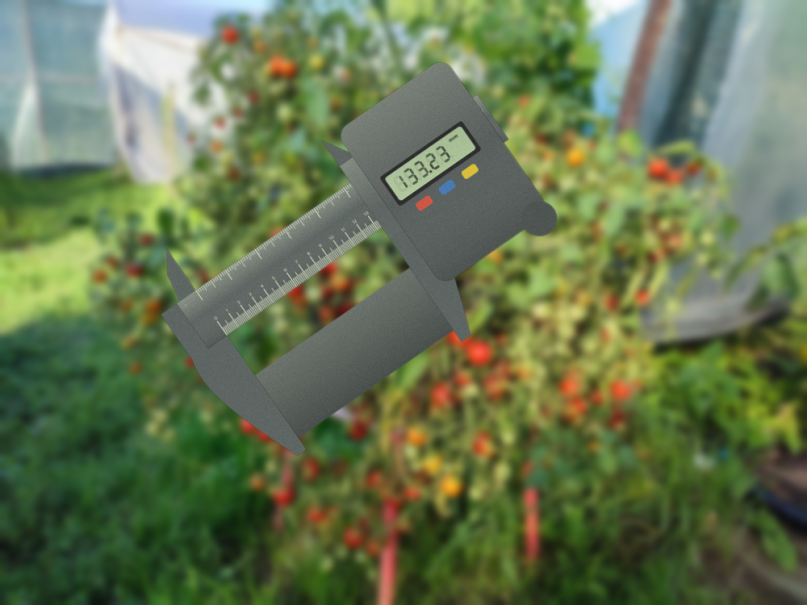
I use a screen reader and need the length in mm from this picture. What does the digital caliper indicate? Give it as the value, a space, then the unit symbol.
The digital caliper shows 133.23 mm
